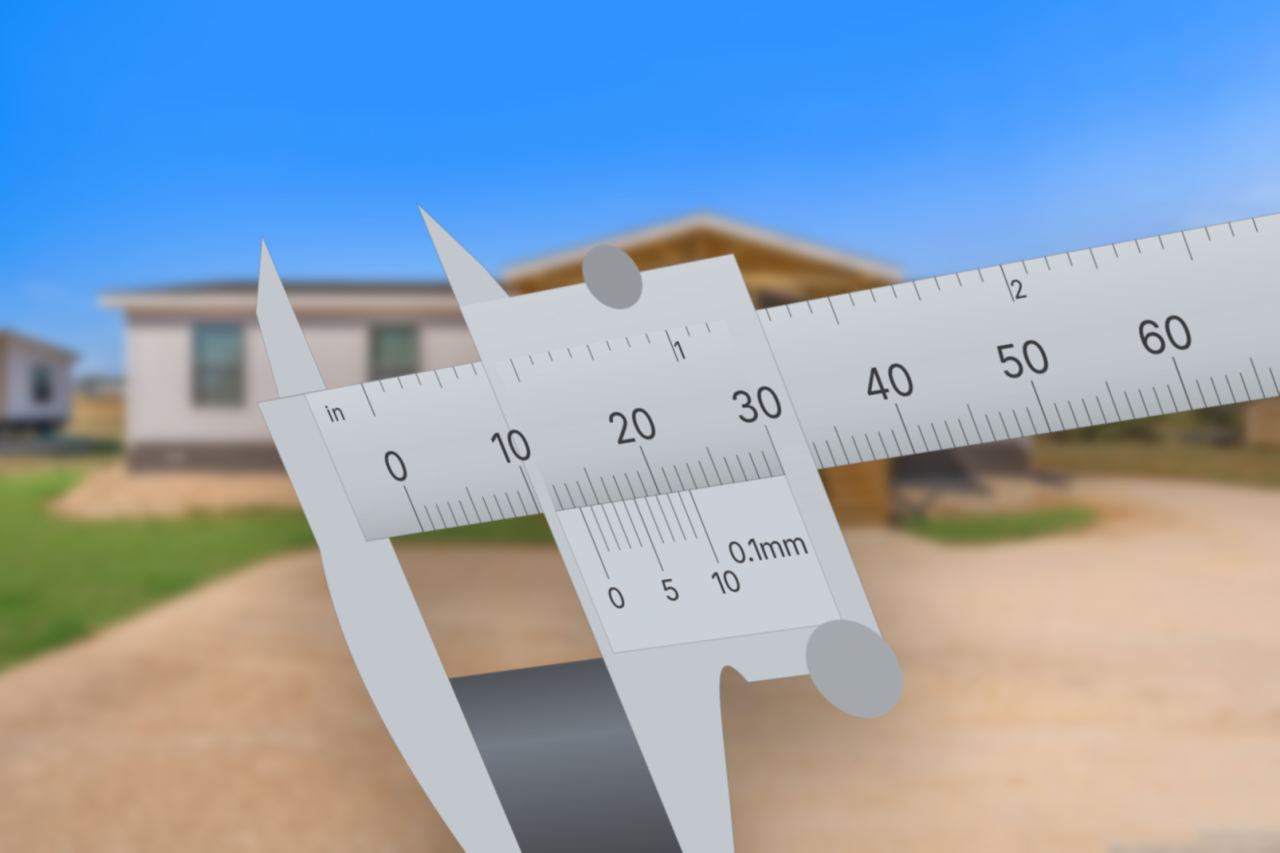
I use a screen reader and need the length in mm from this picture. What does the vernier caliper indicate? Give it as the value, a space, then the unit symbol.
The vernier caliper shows 13.4 mm
